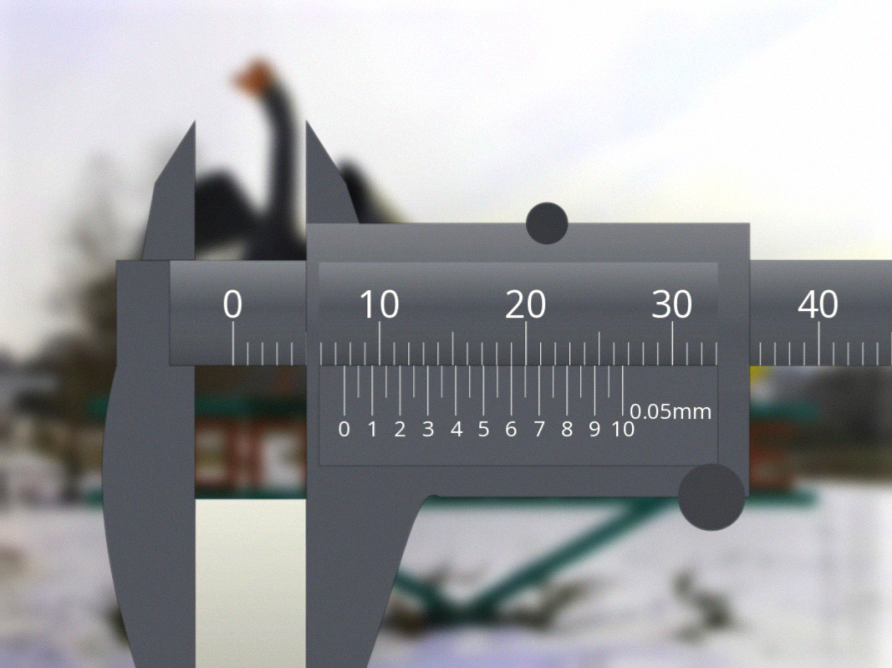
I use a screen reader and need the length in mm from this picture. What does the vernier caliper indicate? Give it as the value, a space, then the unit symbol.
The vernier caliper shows 7.6 mm
